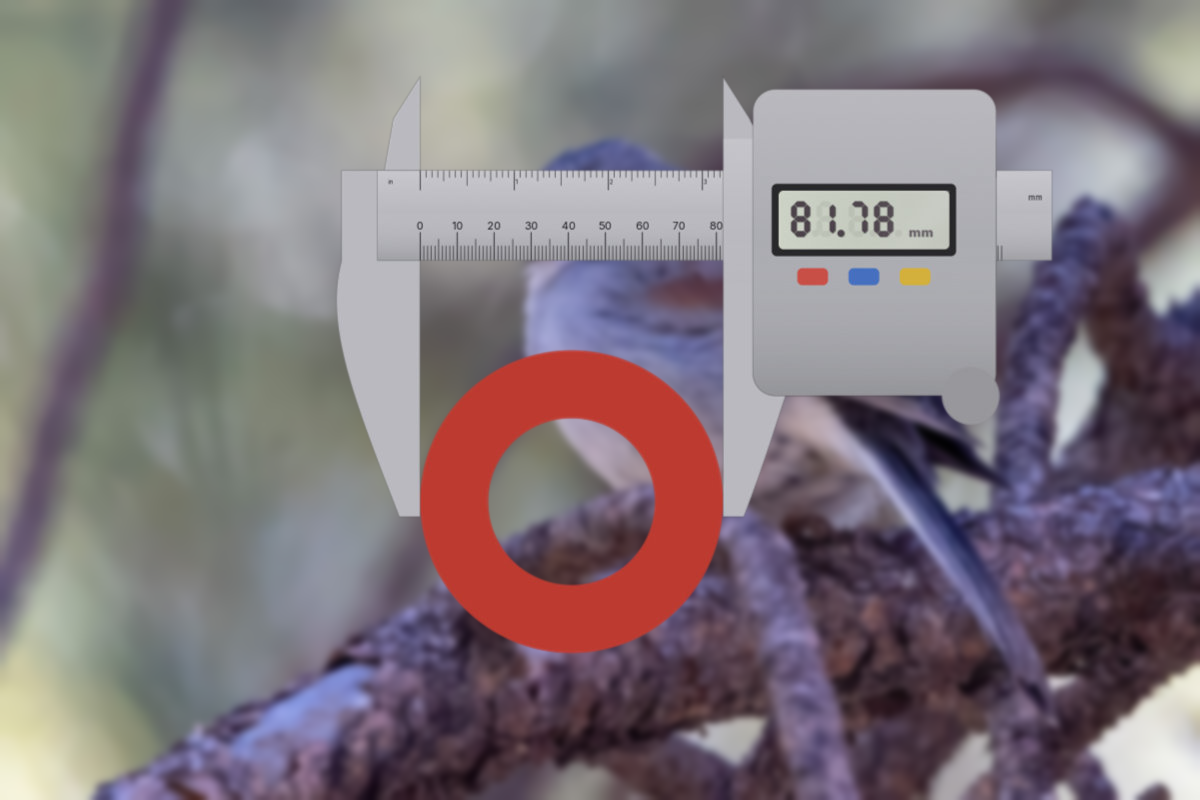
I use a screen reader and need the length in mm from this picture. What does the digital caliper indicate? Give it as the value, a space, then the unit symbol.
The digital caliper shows 81.78 mm
